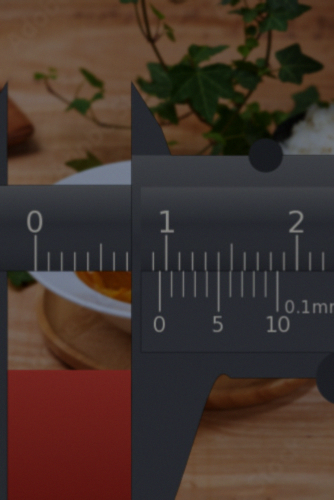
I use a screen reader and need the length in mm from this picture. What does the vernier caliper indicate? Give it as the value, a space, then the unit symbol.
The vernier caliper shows 9.5 mm
